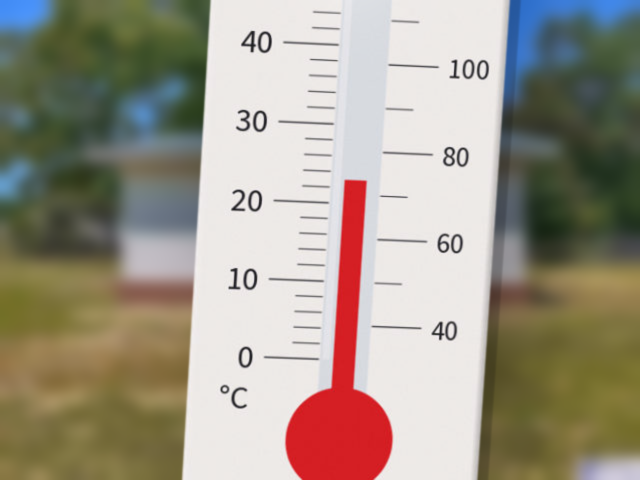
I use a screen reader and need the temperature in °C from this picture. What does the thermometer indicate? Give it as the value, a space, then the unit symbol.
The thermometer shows 23 °C
